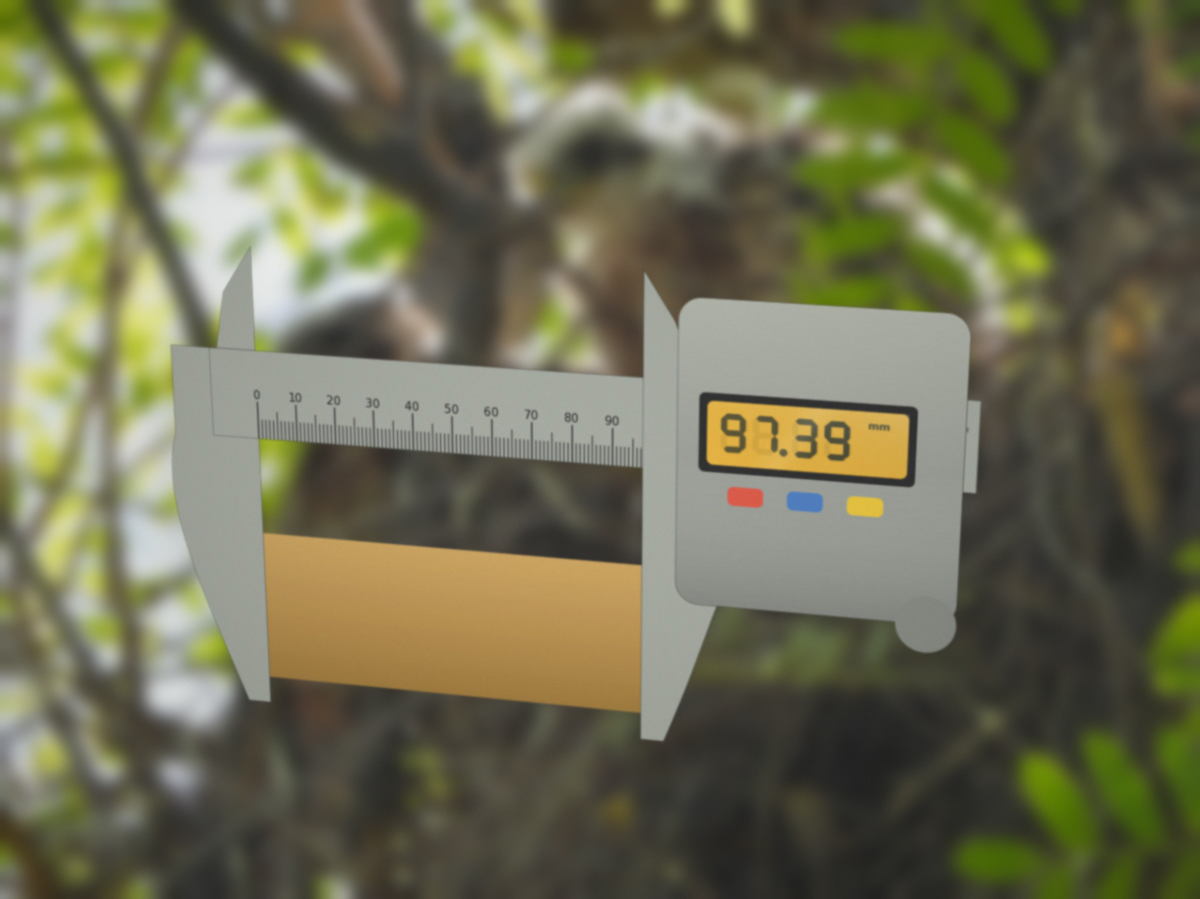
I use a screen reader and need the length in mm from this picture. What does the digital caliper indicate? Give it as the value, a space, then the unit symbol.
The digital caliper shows 97.39 mm
